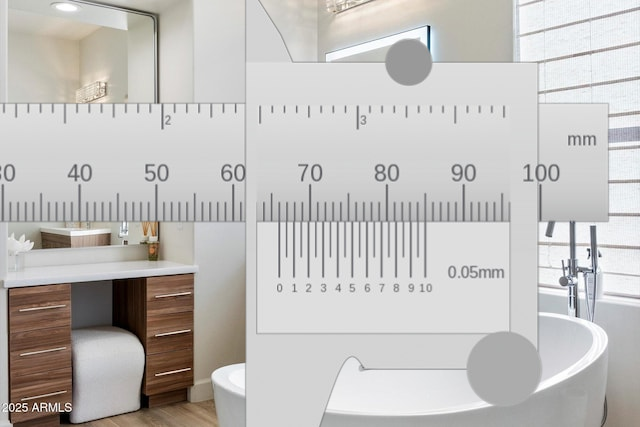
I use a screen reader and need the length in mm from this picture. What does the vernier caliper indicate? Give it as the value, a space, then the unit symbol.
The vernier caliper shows 66.0 mm
